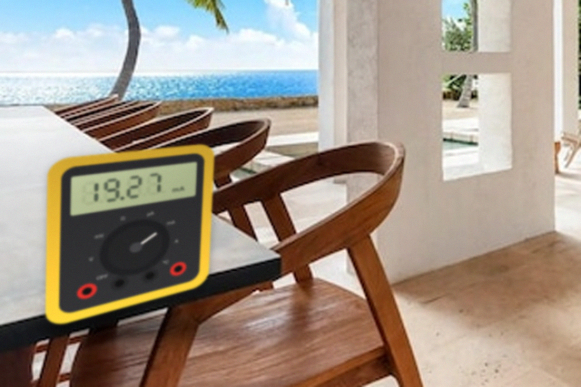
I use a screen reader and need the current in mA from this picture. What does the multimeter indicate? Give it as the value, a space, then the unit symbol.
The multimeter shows 19.27 mA
